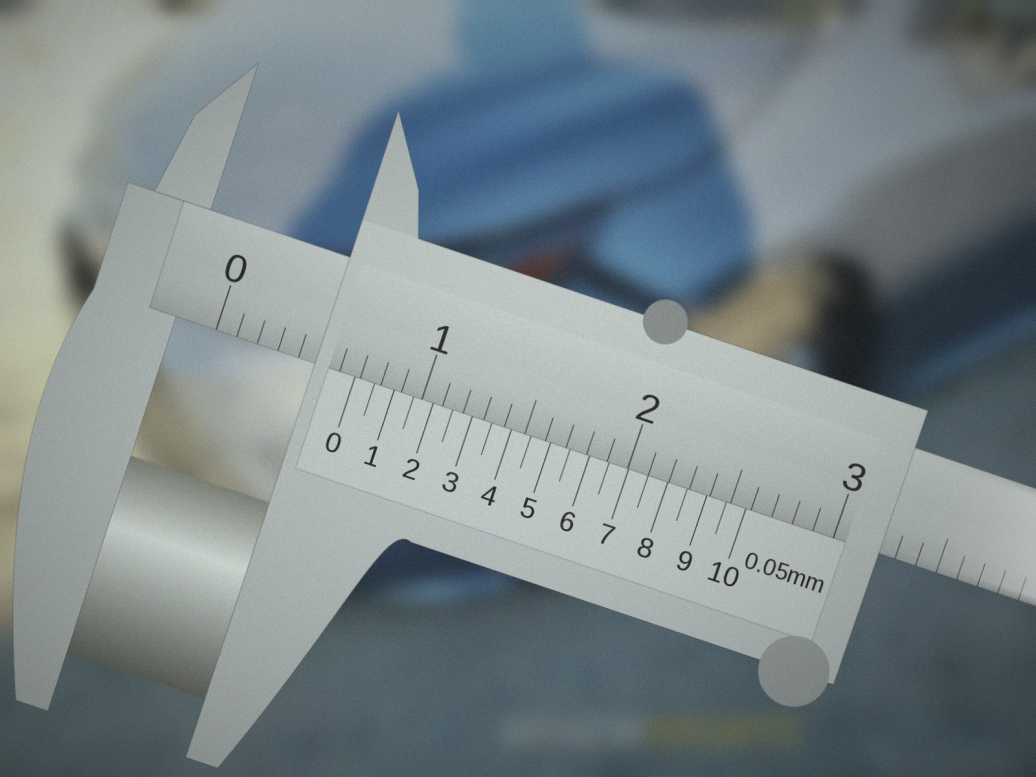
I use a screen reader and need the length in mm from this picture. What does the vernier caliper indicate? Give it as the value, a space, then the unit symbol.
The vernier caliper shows 6.75 mm
